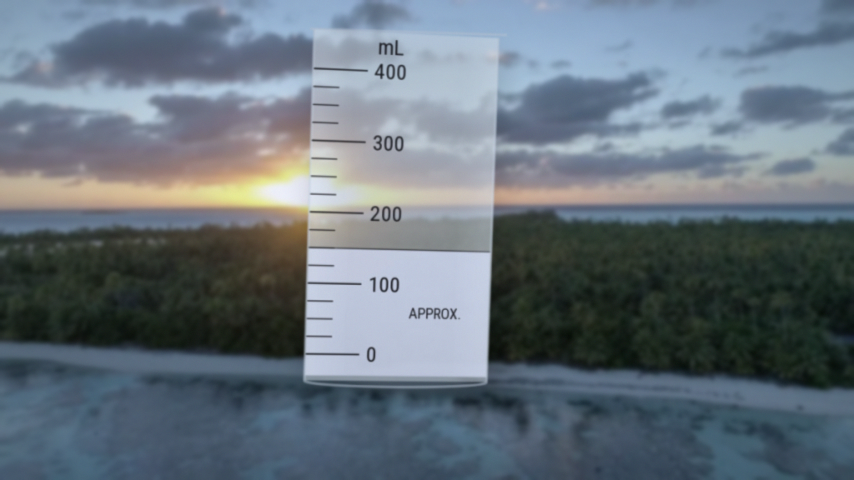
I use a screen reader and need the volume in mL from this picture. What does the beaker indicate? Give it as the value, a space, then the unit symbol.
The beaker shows 150 mL
